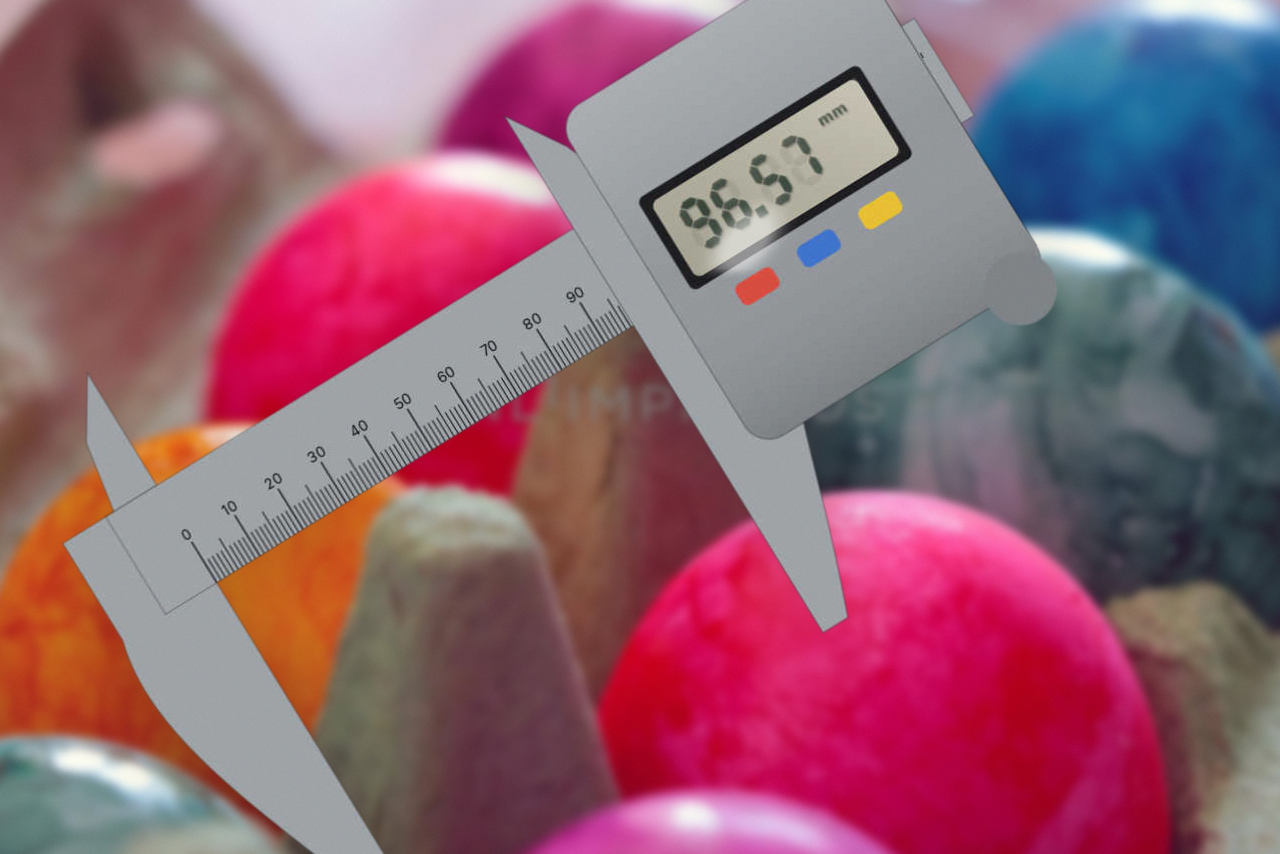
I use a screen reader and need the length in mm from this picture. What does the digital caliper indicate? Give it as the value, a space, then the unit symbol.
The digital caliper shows 96.57 mm
